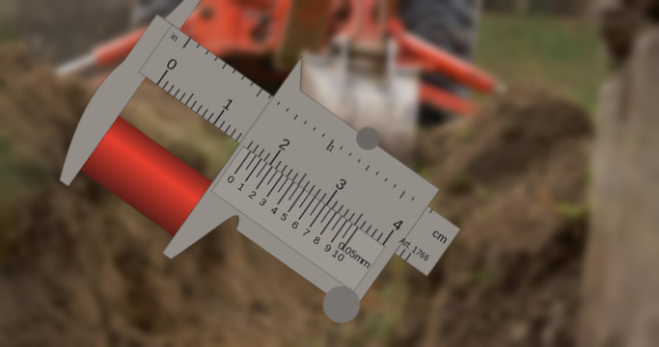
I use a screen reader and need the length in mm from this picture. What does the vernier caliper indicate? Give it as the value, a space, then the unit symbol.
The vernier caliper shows 16.6 mm
